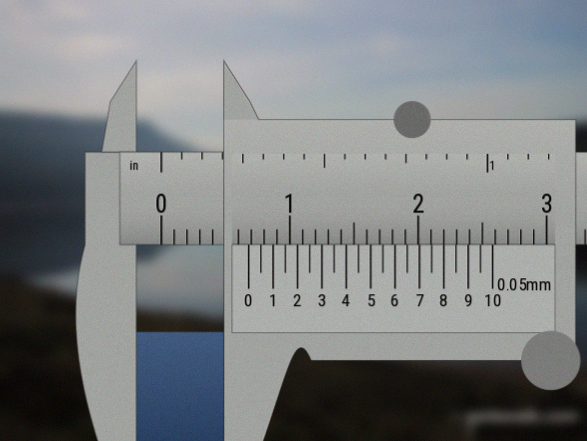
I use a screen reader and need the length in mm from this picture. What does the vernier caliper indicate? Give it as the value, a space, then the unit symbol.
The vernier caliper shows 6.8 mm
